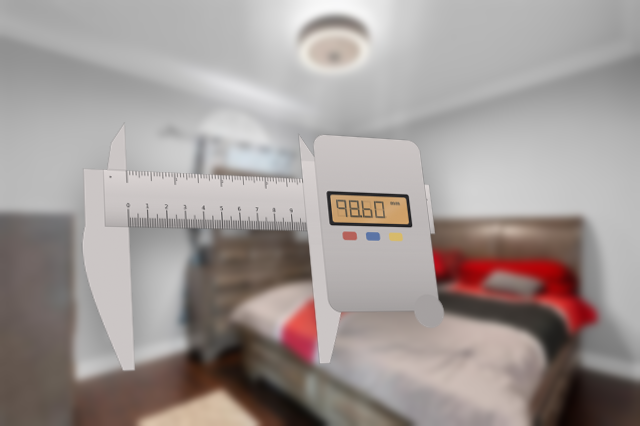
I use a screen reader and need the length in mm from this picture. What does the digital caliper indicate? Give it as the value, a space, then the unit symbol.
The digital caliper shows 98.60 mm
